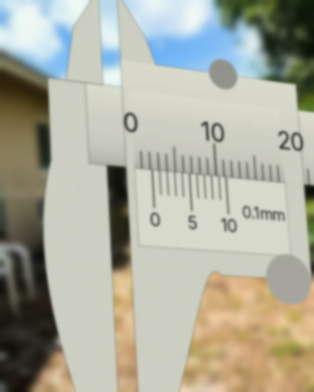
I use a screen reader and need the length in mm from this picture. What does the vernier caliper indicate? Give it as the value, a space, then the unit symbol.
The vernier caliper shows 2.2 mm
